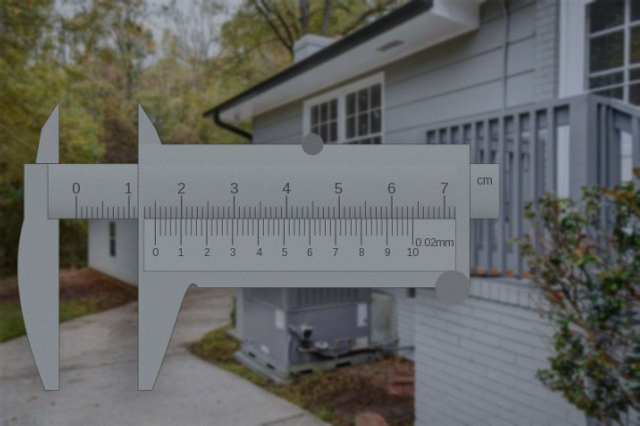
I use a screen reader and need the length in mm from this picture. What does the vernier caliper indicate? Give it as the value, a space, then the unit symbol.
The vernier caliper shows 15.0 mm
